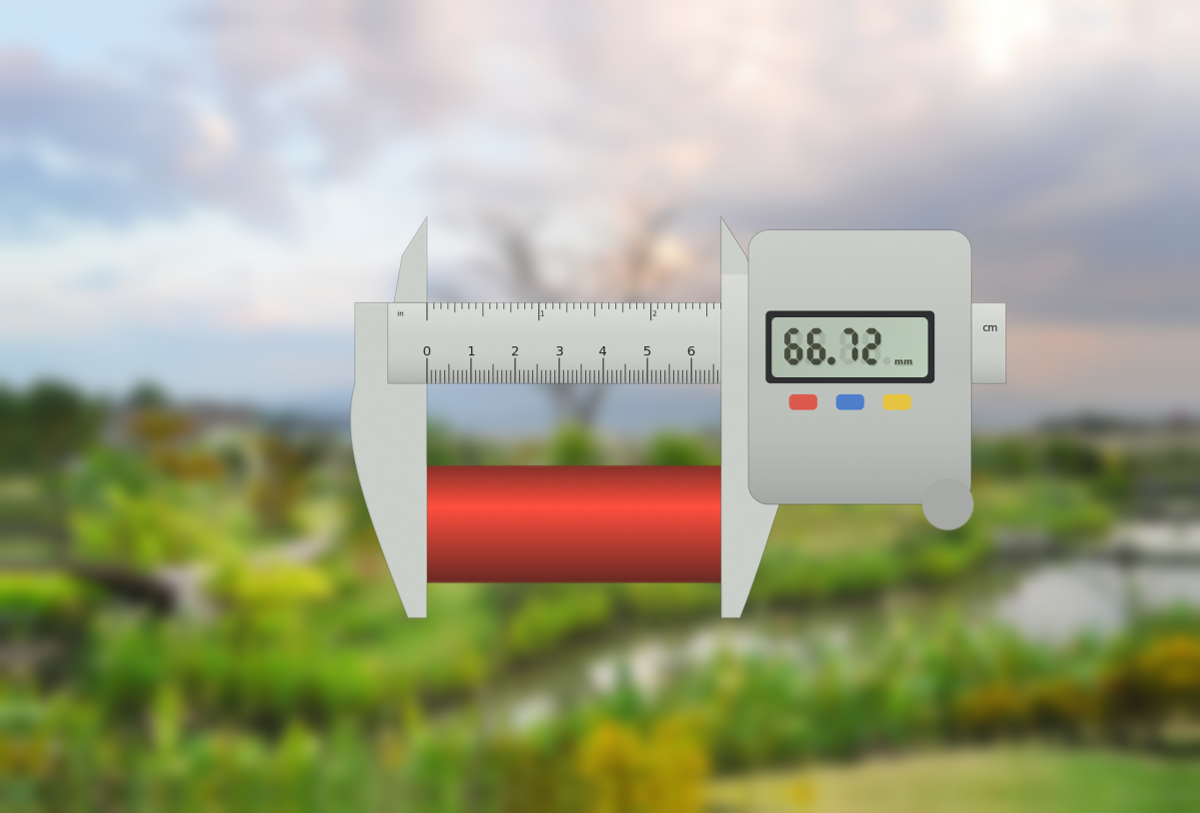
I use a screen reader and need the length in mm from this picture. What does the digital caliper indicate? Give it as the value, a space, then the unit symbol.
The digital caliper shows 66.72 mm
